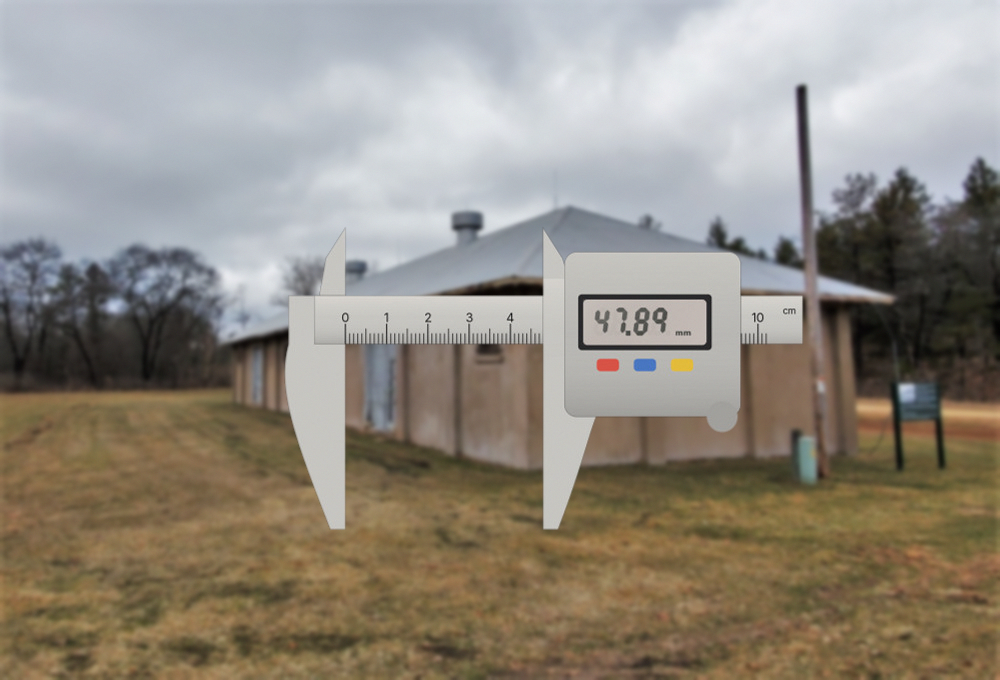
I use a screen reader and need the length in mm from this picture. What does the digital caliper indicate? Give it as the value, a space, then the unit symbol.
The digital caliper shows 47.89 mm
